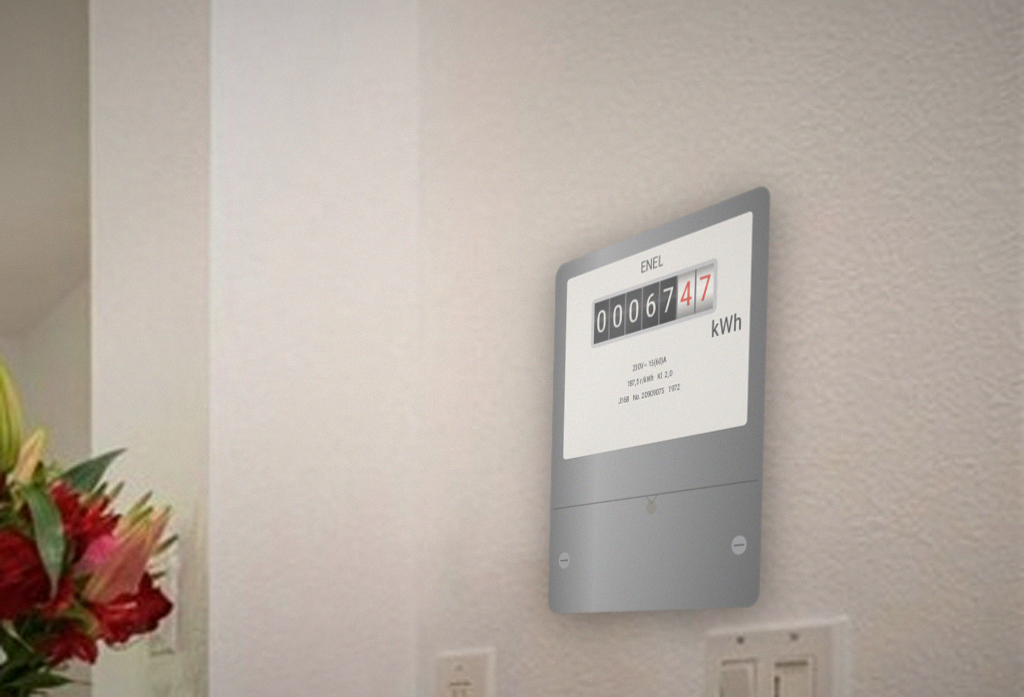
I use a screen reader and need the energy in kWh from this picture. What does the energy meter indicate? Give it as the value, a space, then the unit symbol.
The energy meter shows 67.47 kWh
